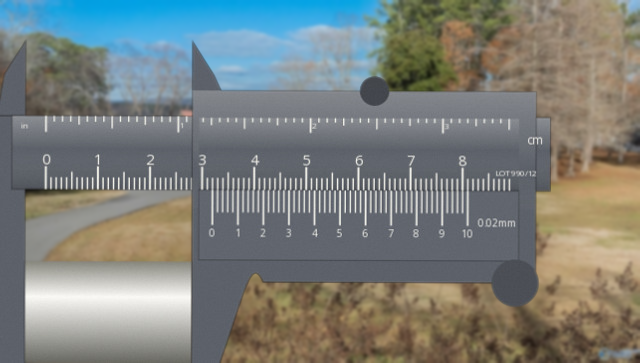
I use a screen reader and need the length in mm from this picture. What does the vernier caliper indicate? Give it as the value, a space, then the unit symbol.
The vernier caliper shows 32.0 mm
